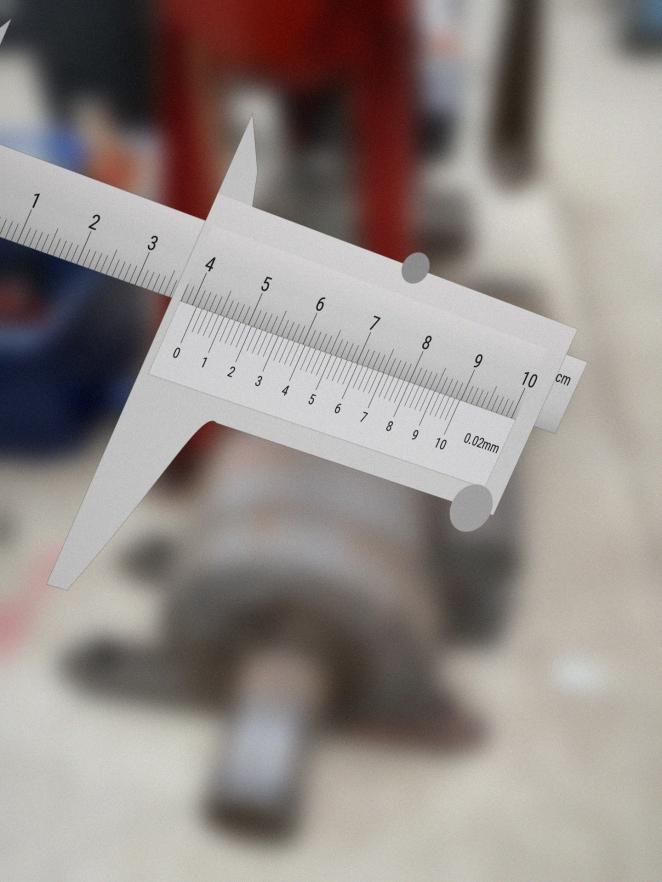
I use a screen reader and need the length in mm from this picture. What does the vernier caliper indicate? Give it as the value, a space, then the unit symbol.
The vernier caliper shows 40.8 mm
